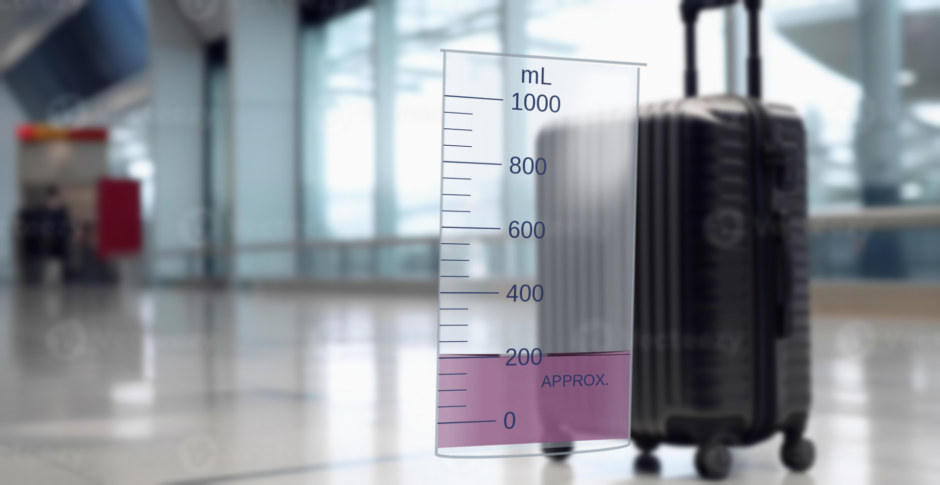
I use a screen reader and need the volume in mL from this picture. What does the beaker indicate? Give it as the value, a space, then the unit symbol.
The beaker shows 200 mL
